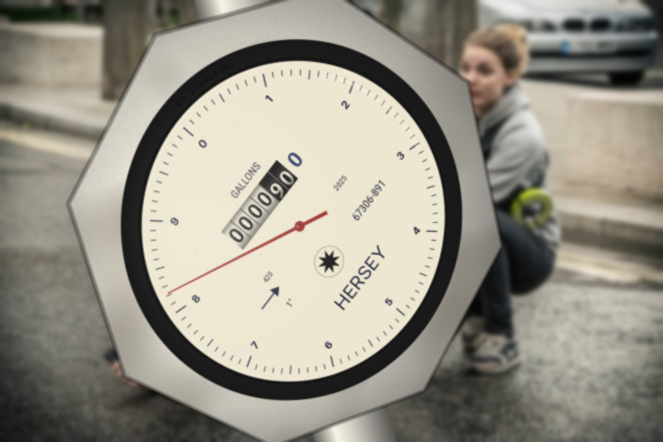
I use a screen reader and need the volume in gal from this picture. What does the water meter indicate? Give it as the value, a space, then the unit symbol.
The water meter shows 898.2 gal
